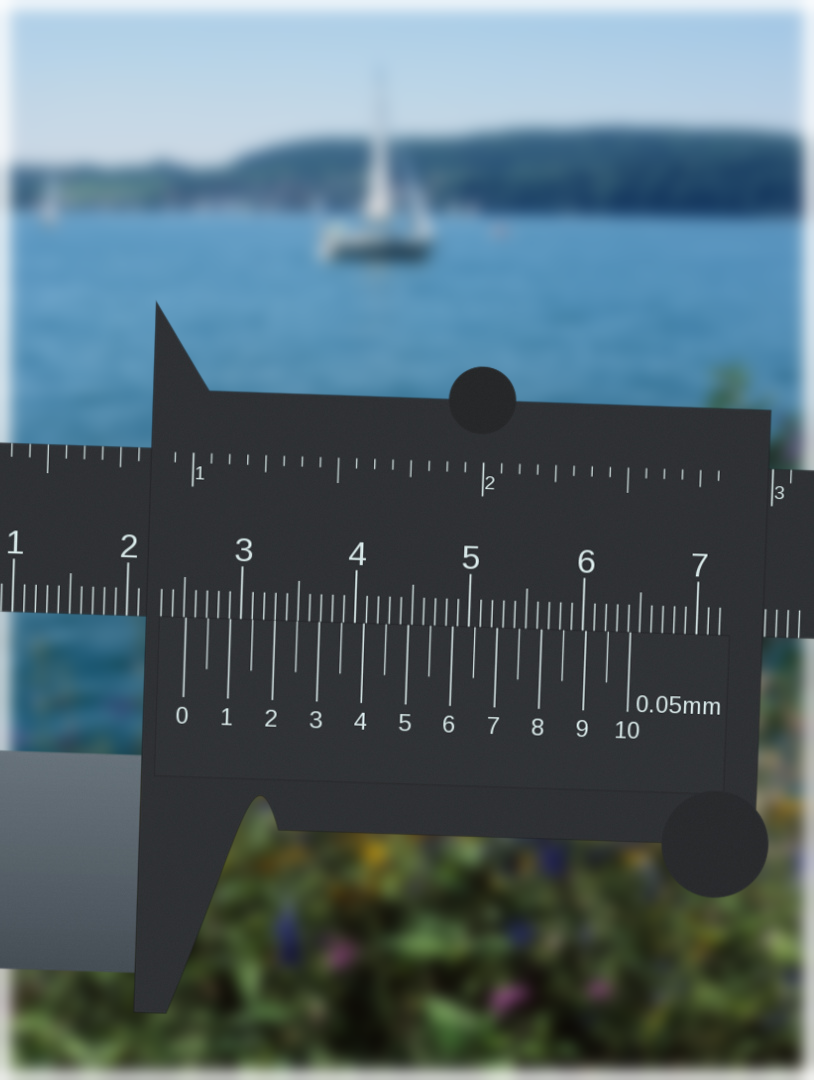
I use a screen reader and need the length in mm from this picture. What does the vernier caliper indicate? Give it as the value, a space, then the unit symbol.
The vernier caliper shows 25.2 mm
